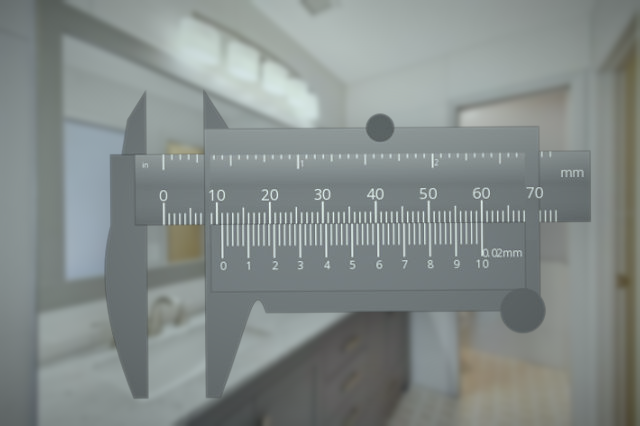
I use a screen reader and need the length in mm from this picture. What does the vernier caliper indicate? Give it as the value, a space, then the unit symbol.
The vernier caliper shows 11.0 mm
